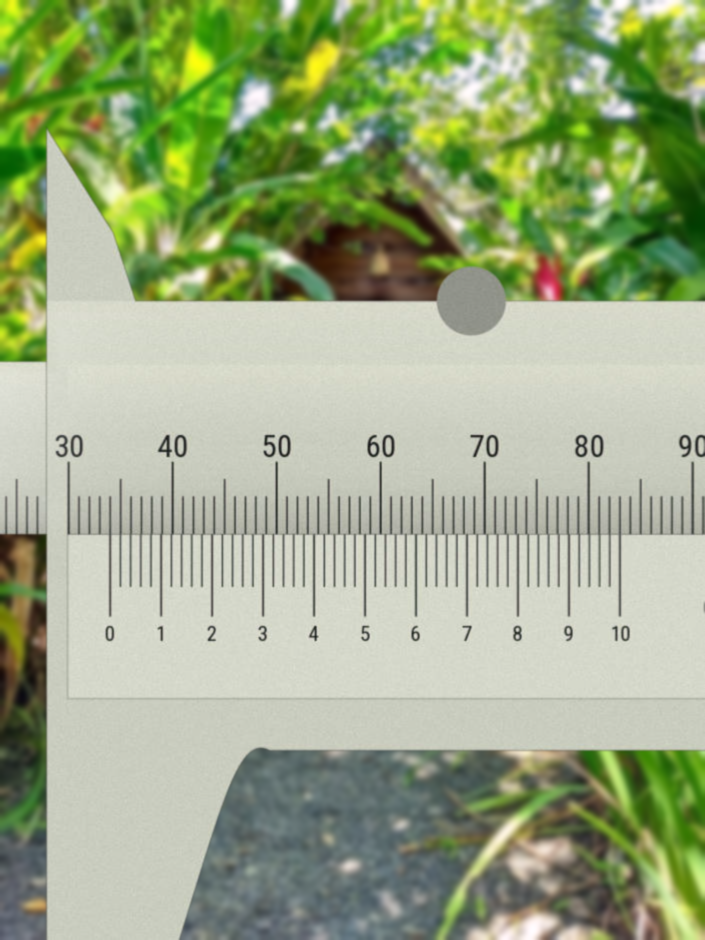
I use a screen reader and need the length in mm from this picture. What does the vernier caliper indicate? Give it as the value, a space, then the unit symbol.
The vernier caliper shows 34.0 mm
